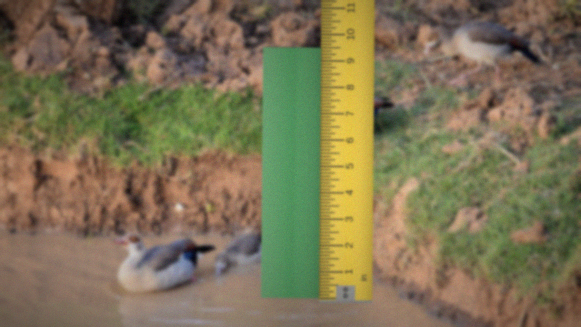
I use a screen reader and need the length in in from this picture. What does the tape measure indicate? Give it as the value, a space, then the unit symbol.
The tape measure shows 9.5 in
